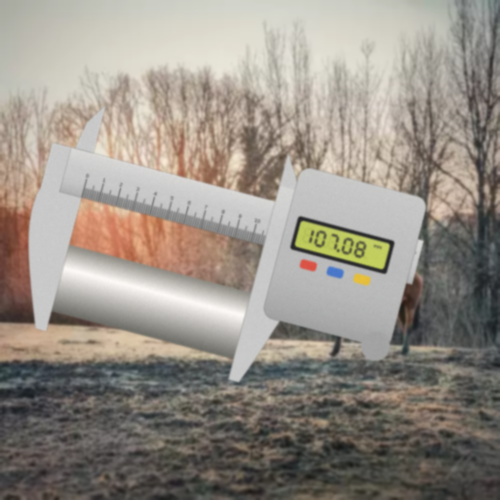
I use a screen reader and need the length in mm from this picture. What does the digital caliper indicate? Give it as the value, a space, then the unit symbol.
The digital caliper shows 107.08 mm
